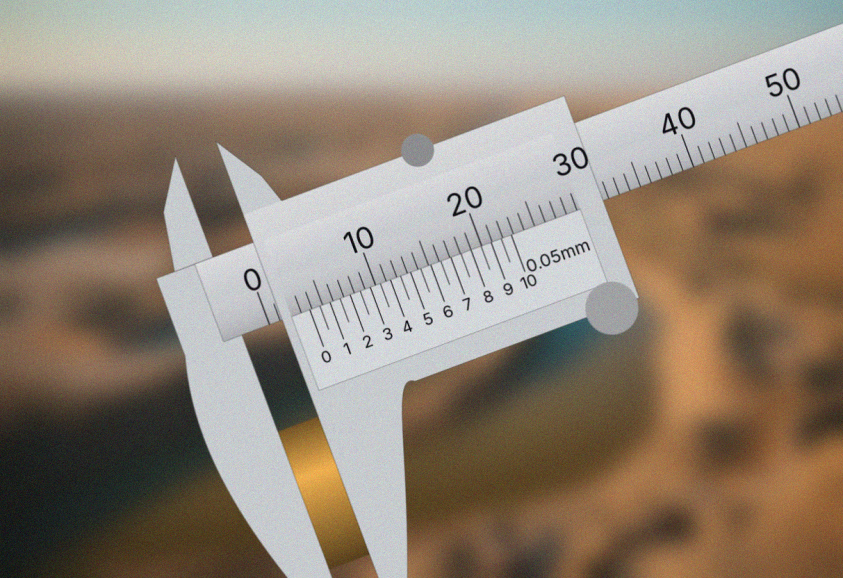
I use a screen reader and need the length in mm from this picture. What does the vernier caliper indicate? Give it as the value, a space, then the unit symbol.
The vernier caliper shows 3.8 mm
